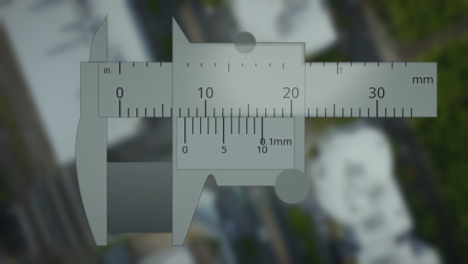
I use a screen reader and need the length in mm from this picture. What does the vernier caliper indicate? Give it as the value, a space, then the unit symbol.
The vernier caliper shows 7.6 mm
